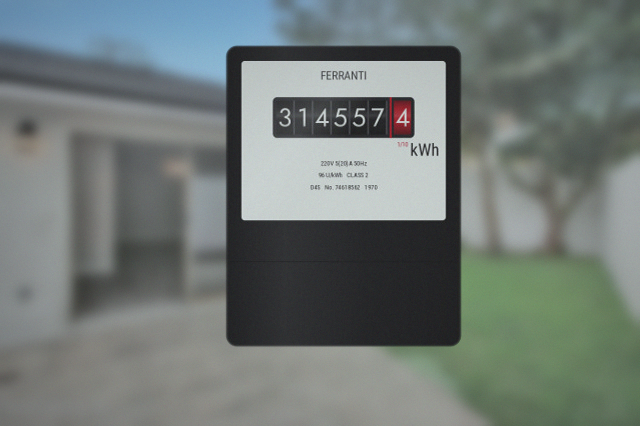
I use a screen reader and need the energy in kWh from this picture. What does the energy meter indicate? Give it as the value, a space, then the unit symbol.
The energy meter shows 314557.4 kWh
